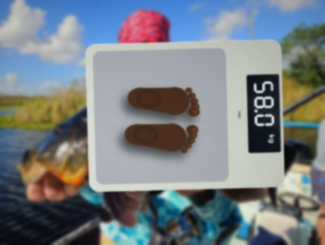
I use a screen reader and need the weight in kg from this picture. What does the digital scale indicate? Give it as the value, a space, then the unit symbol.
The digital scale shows 58.0 kg
